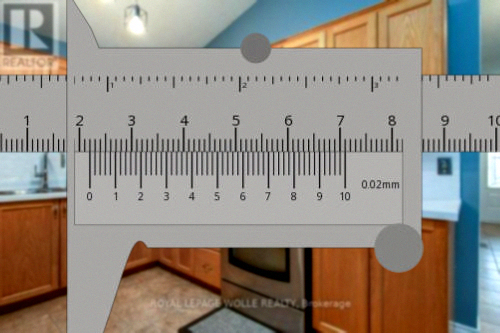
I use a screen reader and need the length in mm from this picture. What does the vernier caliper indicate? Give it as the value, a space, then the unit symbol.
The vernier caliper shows 22.0 mm
